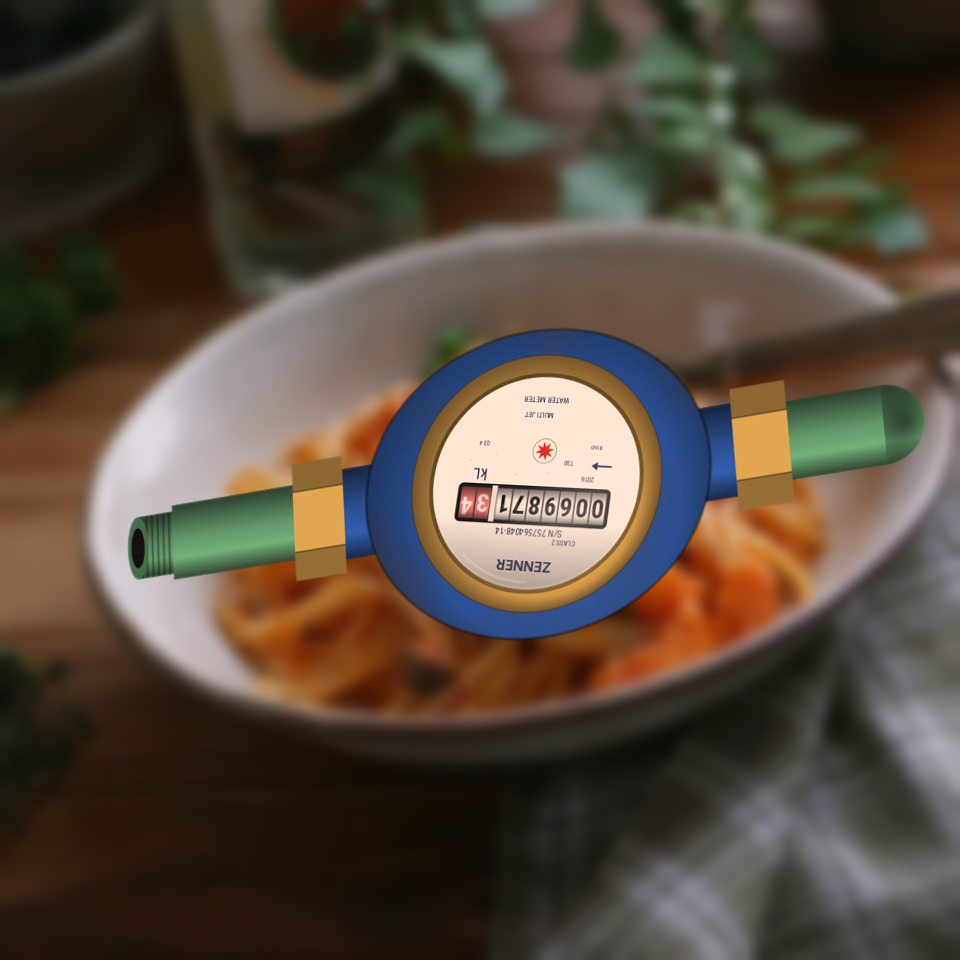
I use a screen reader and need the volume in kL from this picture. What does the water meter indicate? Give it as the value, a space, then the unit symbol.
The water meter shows 69871.34 kL
